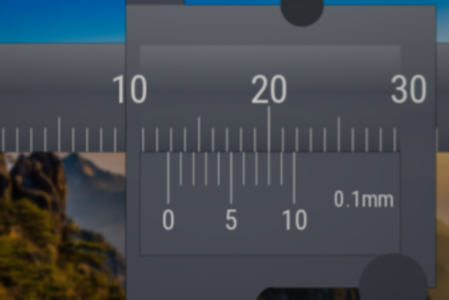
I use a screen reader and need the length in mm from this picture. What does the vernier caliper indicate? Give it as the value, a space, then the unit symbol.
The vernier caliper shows 12.8 mm
